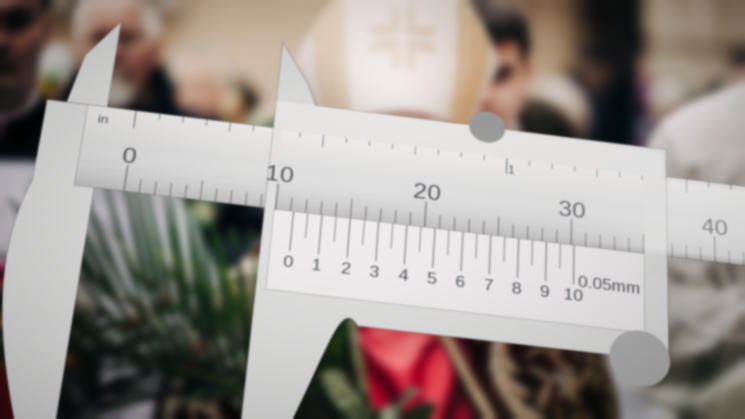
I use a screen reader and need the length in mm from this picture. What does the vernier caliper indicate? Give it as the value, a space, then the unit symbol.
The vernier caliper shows 11.2 mm
